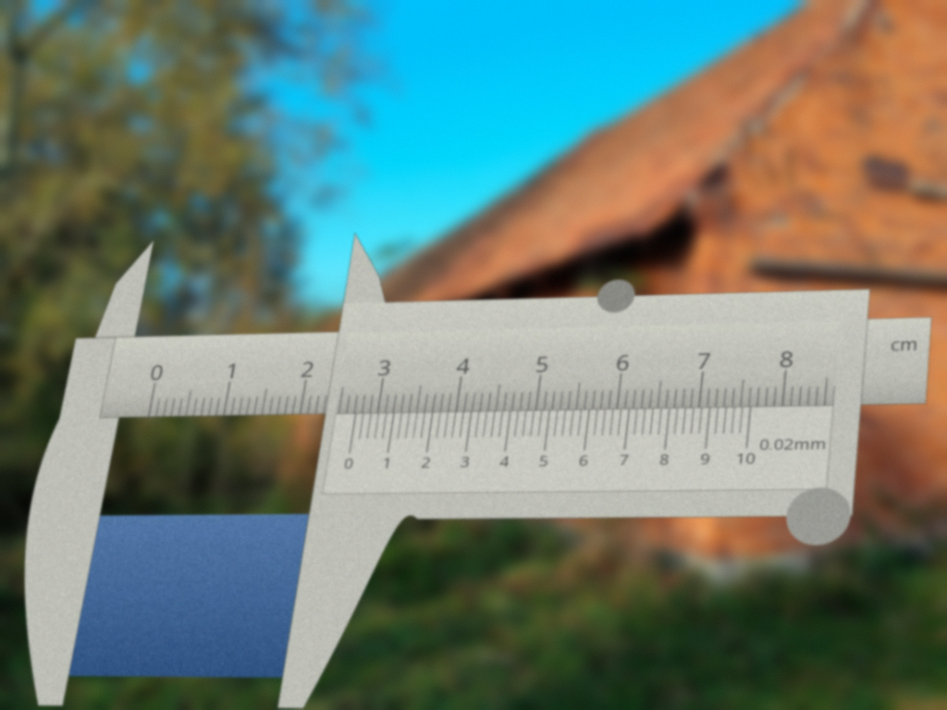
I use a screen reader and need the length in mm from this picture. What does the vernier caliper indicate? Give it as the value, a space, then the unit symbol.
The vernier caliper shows 27.2 mm
